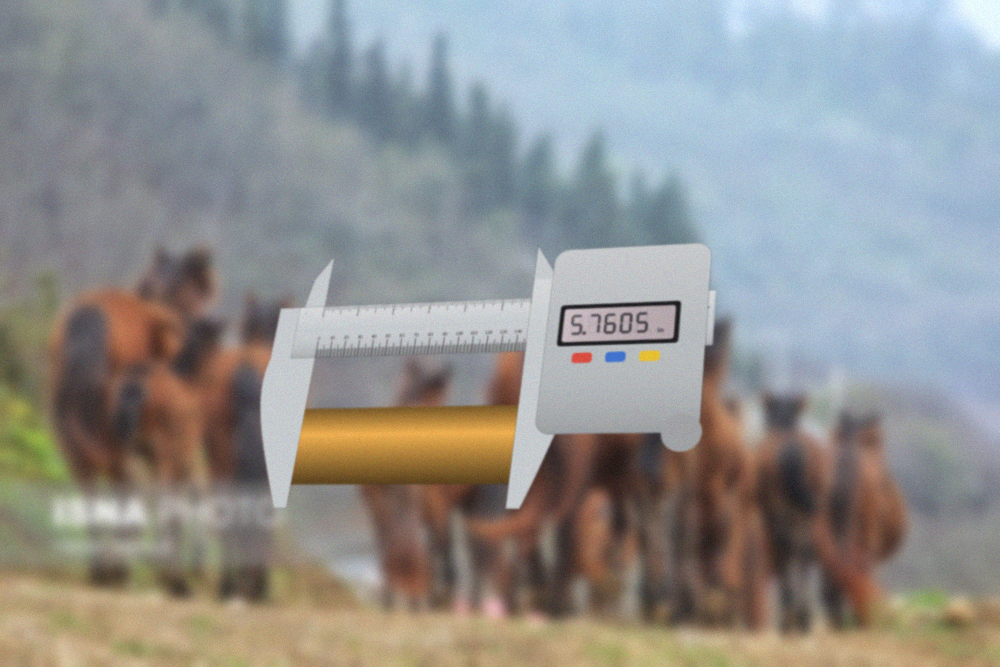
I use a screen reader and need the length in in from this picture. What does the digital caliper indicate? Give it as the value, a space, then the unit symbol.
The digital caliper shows 5.7605 in
